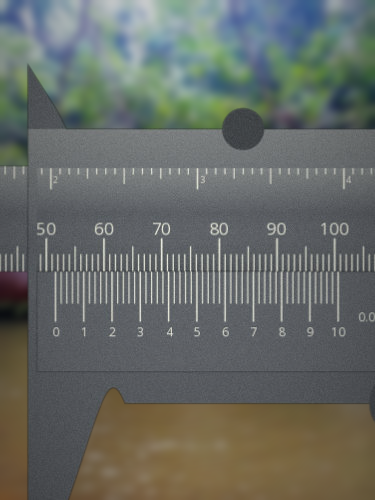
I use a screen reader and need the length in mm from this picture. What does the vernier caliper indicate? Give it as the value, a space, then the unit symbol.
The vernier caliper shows 51.6 mm
